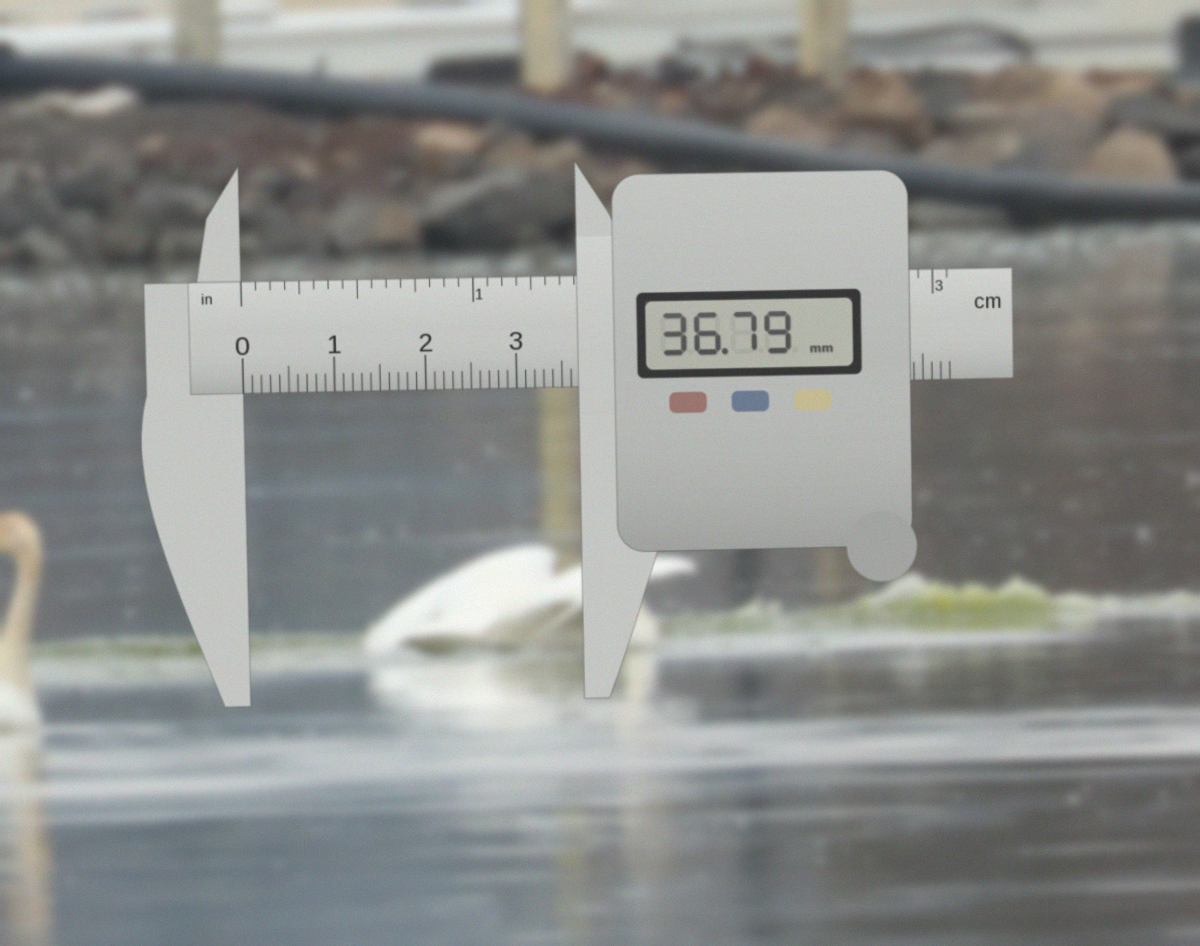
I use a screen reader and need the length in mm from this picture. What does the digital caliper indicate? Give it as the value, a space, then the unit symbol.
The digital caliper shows 36.79 mm
